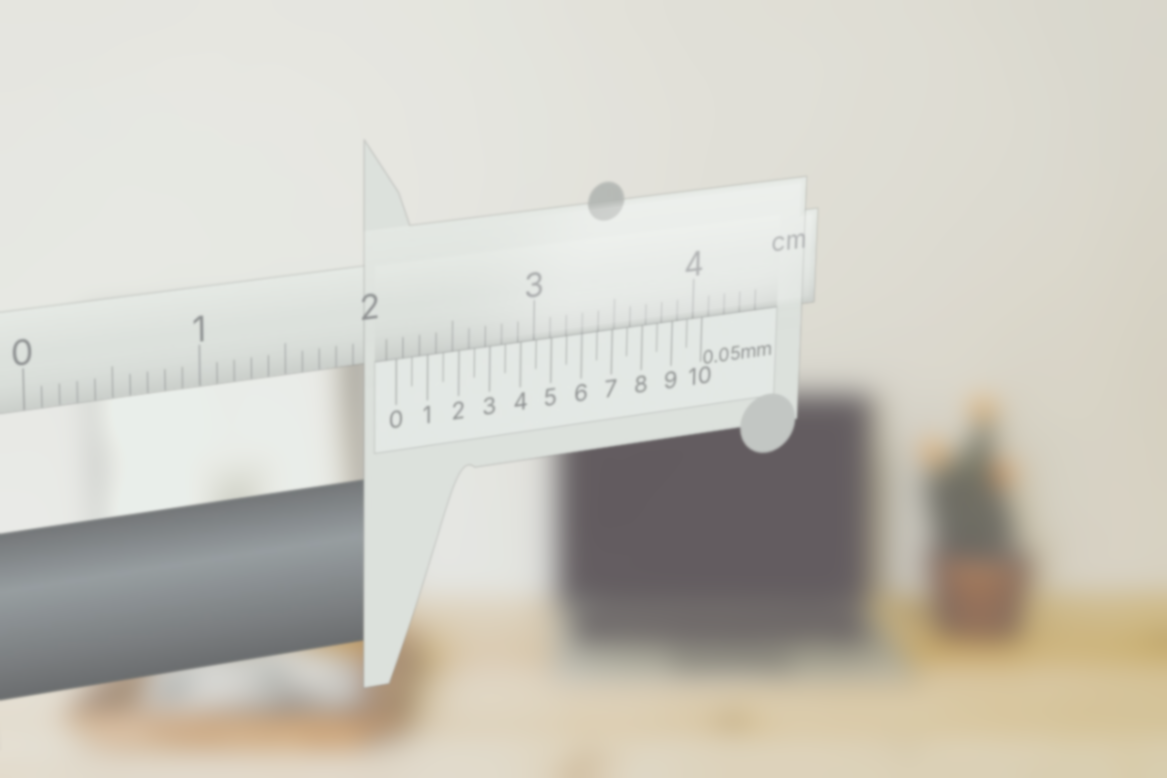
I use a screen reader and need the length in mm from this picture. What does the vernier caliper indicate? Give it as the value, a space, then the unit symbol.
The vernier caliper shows 21.6 mm
